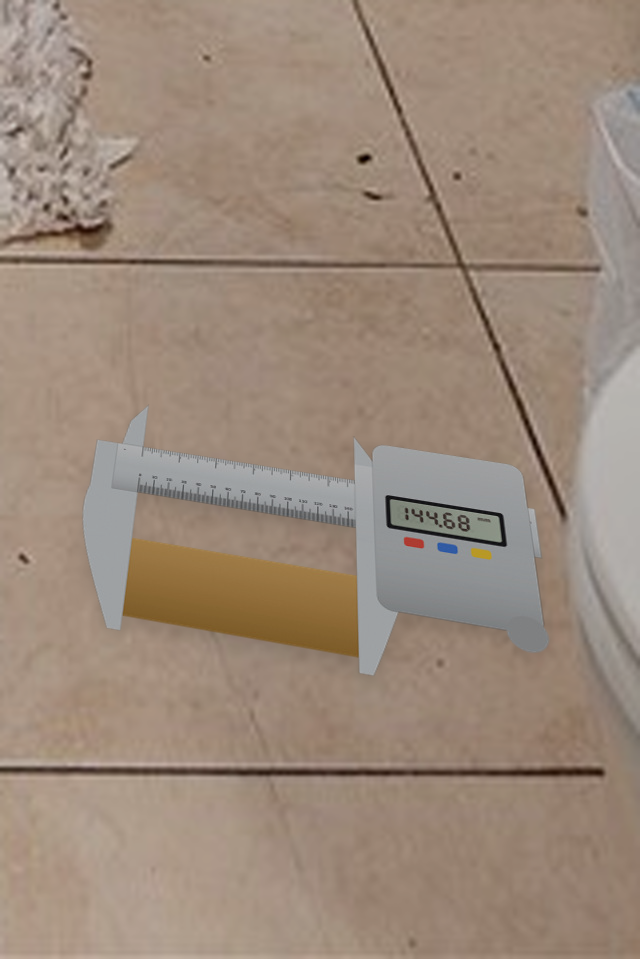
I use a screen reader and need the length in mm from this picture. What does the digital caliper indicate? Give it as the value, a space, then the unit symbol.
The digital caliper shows 144.68 mm
